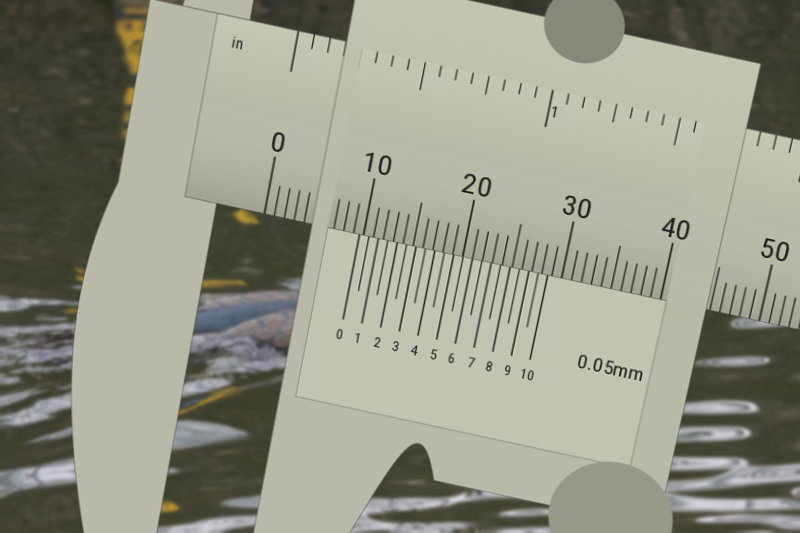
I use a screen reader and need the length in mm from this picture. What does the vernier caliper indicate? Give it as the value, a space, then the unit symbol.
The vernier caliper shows 9.6 mm
